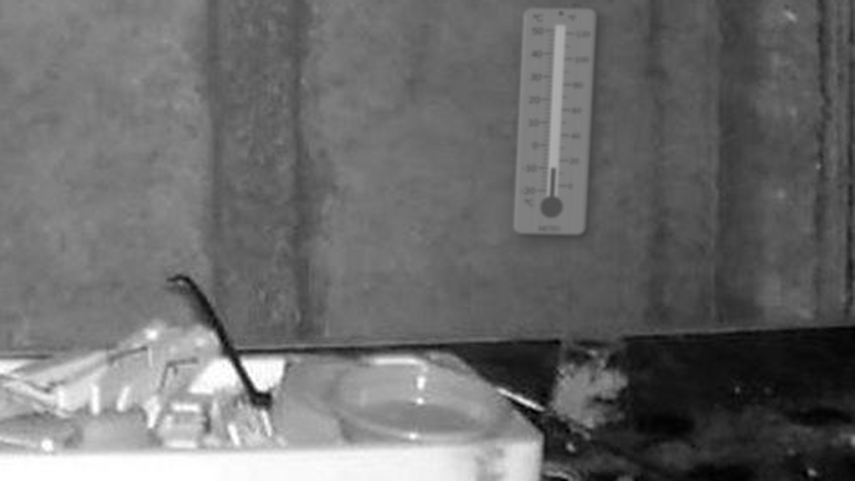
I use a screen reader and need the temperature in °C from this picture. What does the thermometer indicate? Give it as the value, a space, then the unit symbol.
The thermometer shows -10 °C
